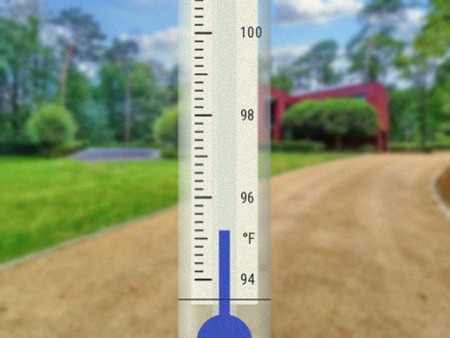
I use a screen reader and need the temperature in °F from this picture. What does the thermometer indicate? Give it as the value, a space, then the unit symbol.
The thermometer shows 95.2 °F
